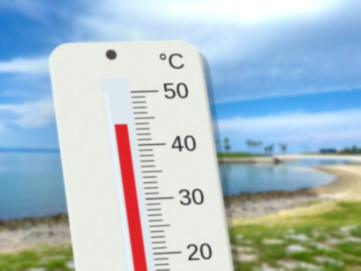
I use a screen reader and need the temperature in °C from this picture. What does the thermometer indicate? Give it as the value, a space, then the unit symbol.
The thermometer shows 44 °C
